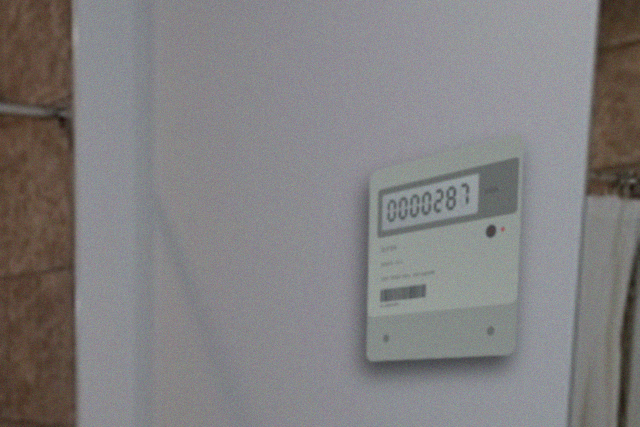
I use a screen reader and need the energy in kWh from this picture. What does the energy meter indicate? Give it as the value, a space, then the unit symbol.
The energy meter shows 287 kWh
